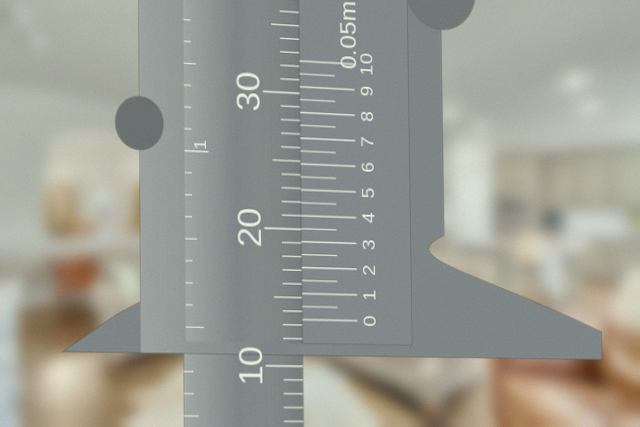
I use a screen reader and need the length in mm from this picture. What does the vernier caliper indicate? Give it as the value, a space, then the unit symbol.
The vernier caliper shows 13.4 mm
